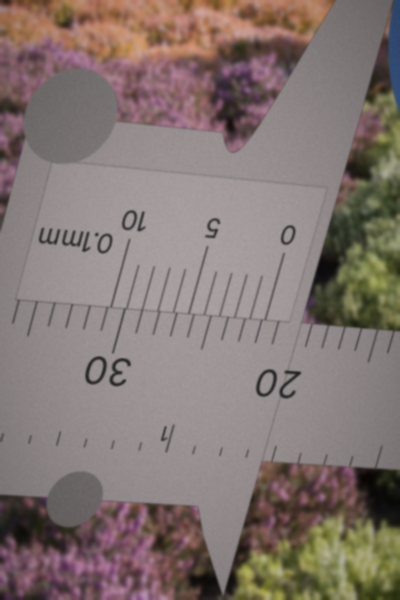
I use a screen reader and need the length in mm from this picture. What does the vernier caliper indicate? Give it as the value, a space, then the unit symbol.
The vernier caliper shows 21.8 mm
